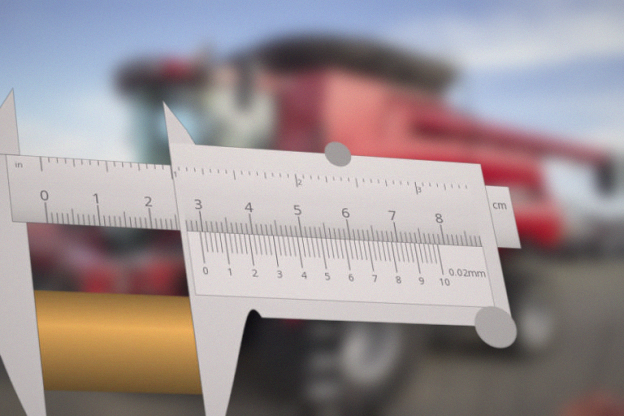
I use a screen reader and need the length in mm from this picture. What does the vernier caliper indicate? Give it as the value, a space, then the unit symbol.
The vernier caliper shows 29.5 mm
